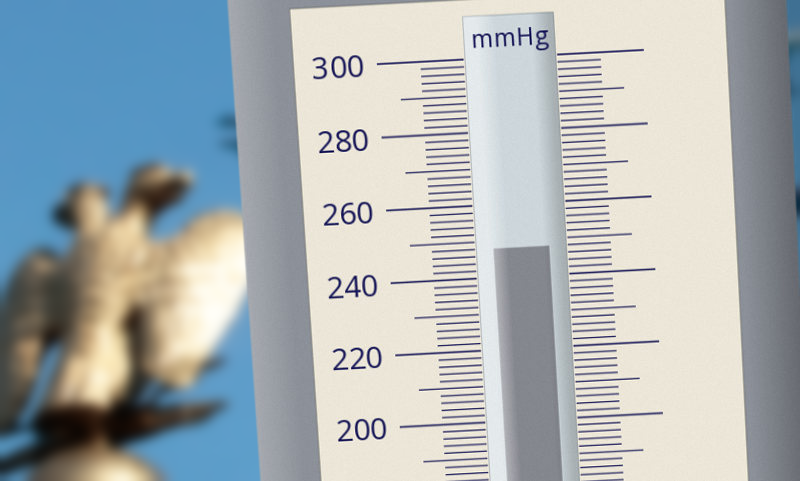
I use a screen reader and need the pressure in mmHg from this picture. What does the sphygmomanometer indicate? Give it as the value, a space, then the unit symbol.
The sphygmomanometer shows 248 mmHg
